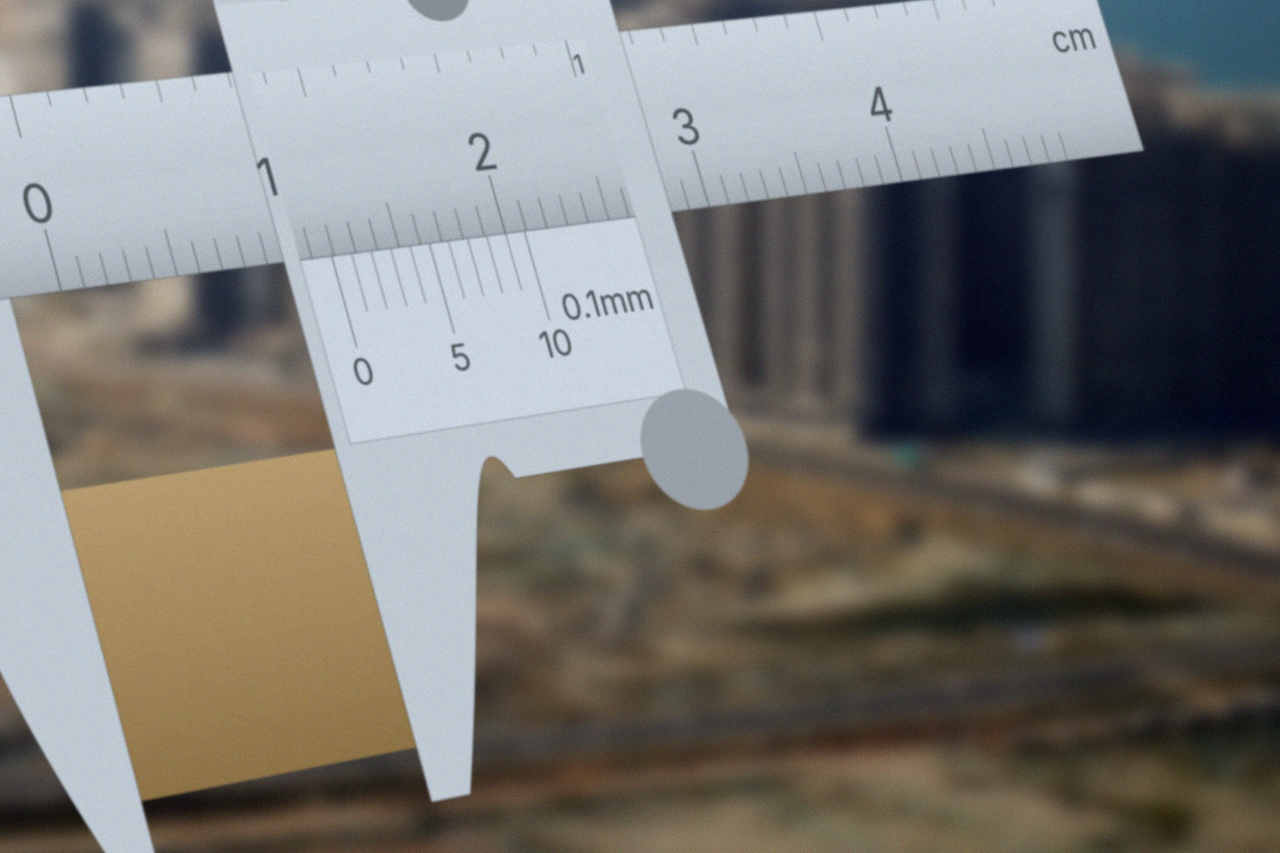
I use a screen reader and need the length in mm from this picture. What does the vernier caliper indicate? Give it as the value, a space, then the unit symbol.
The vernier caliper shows 11.9 mm
